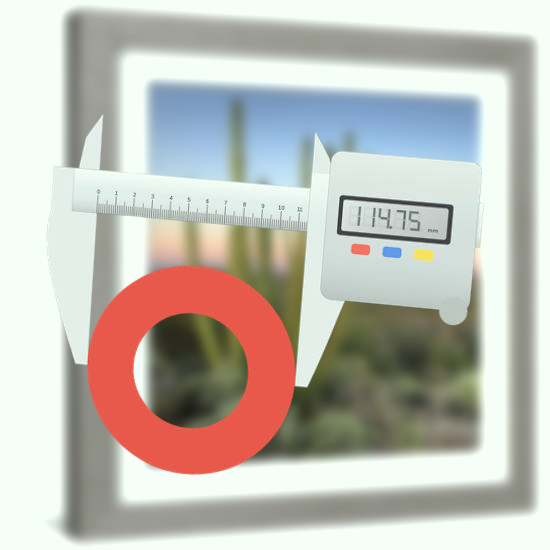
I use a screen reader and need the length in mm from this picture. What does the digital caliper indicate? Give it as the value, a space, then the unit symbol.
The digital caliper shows 114.75 mm
